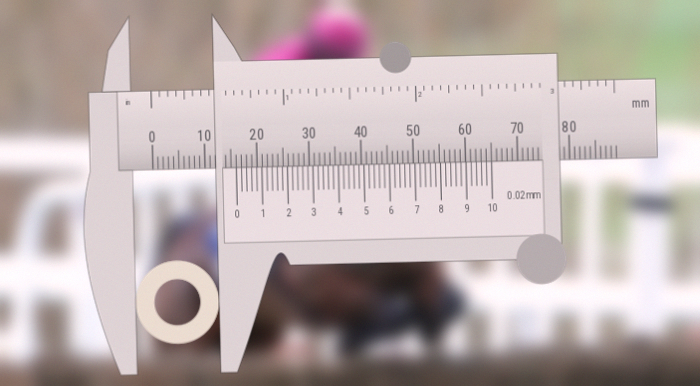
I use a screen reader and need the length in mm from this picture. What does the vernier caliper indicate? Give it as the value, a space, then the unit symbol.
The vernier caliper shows 16.0 mm
